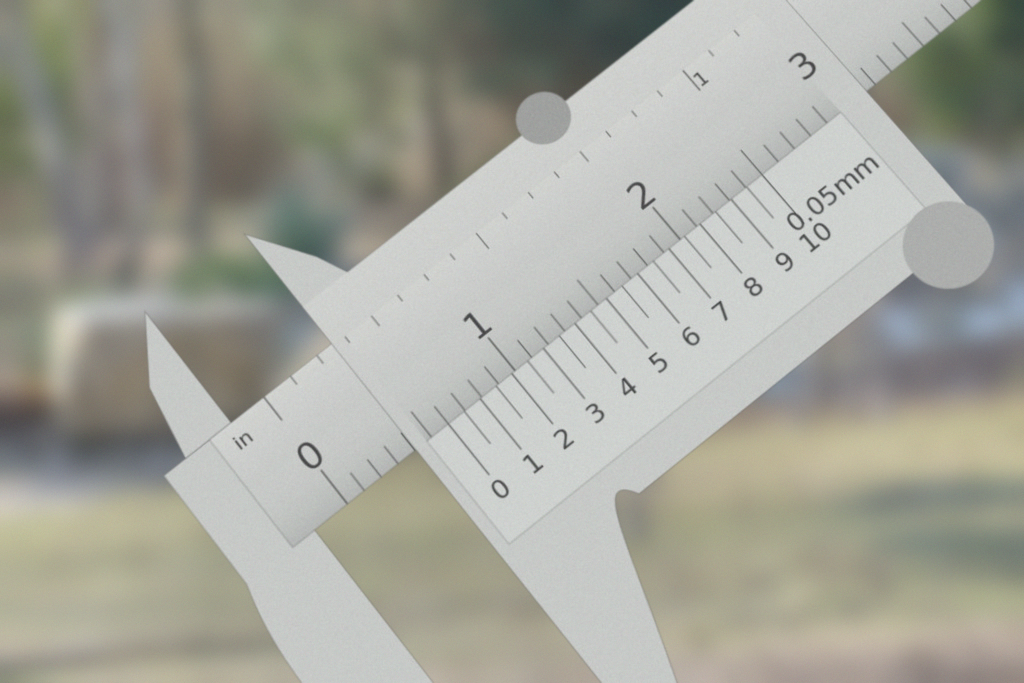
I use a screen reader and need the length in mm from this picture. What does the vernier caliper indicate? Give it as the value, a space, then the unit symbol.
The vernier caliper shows 6.0 mm
